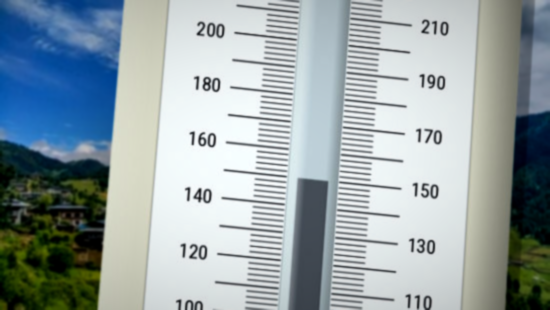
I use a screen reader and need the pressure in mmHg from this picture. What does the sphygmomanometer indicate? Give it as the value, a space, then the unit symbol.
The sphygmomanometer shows 150 mmHg
